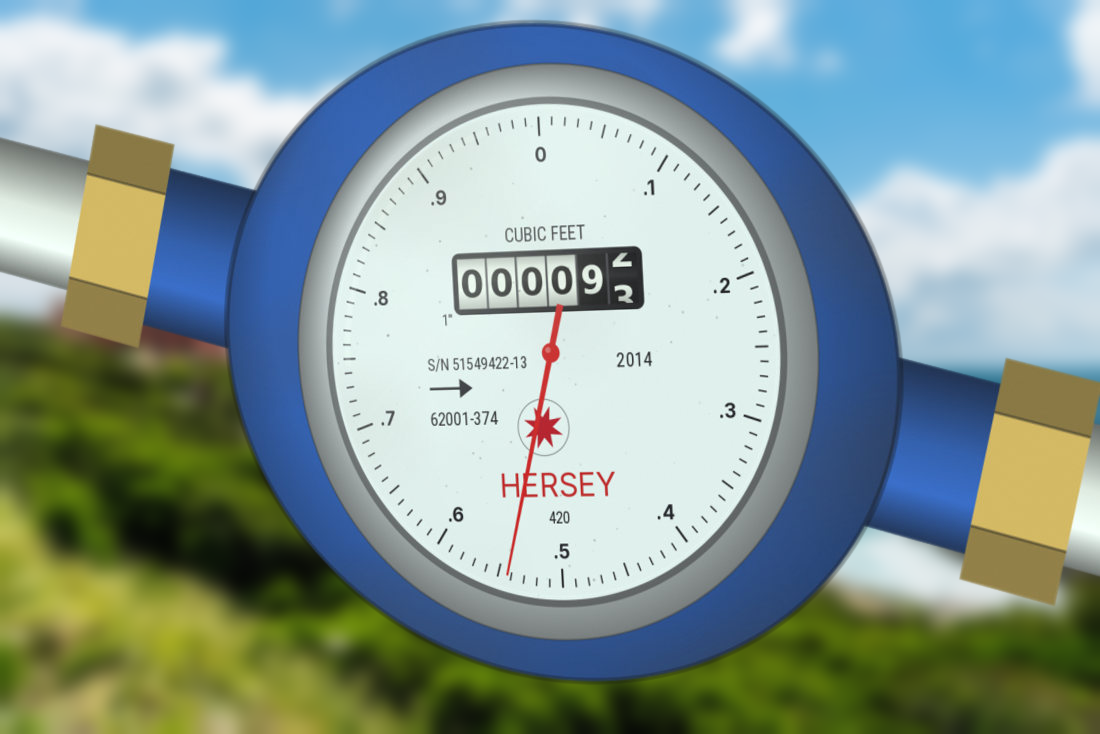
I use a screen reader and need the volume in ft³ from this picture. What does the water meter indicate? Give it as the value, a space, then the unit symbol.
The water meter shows 92.54 ft³
